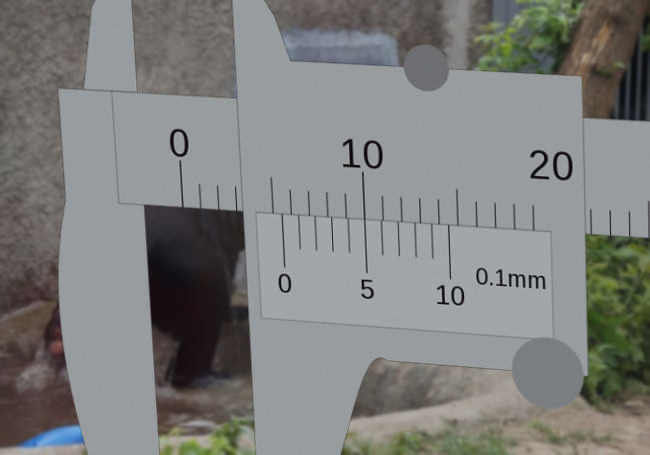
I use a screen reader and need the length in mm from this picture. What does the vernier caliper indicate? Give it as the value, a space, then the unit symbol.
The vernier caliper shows 5.5 mm
